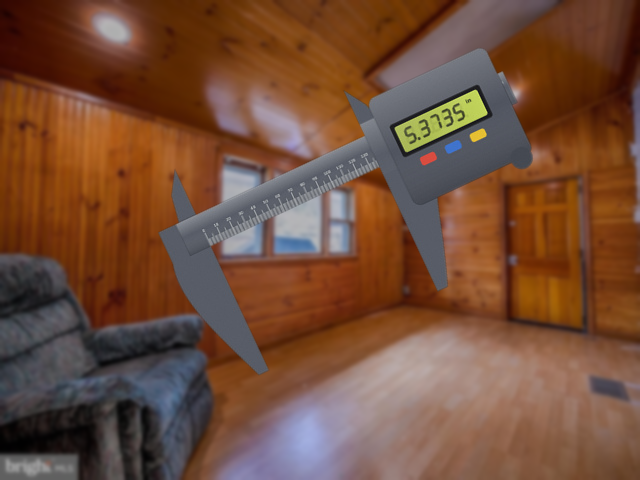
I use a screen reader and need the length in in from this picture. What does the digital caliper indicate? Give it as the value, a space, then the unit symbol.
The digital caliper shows 5.3735 in
